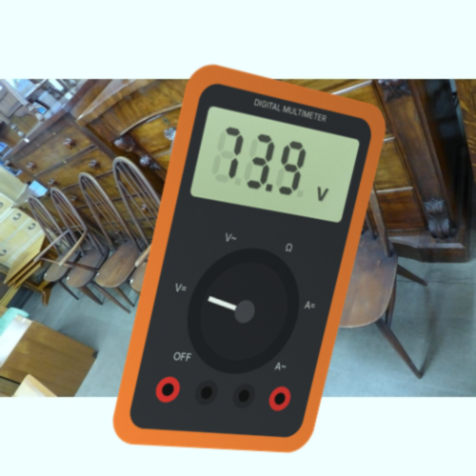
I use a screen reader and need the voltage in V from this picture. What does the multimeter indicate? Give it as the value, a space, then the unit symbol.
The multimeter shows 73.9 V
